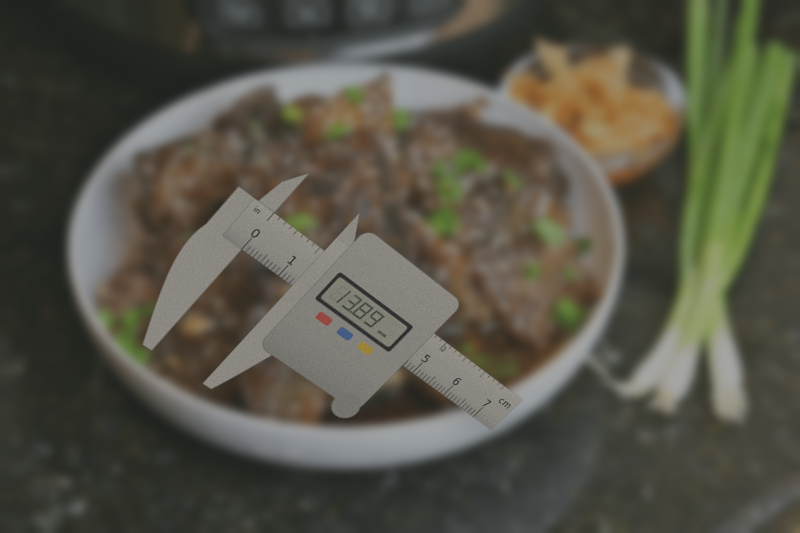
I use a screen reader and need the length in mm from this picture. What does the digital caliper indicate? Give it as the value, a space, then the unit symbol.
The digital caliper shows 13.89 mm
